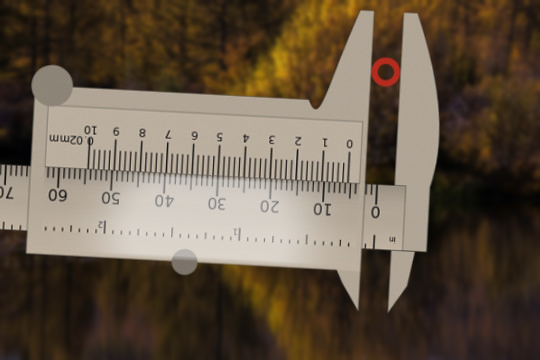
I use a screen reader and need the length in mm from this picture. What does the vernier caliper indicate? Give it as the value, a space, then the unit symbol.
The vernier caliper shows 5.5 mm
